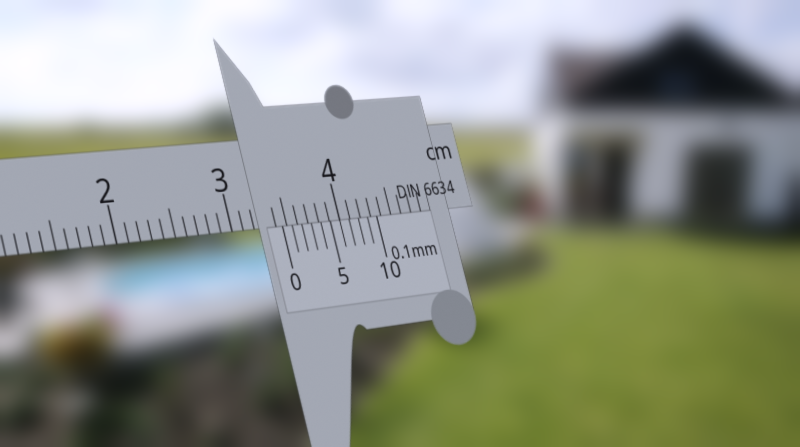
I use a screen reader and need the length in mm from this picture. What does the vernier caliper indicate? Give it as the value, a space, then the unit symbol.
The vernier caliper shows 34.6 mm
